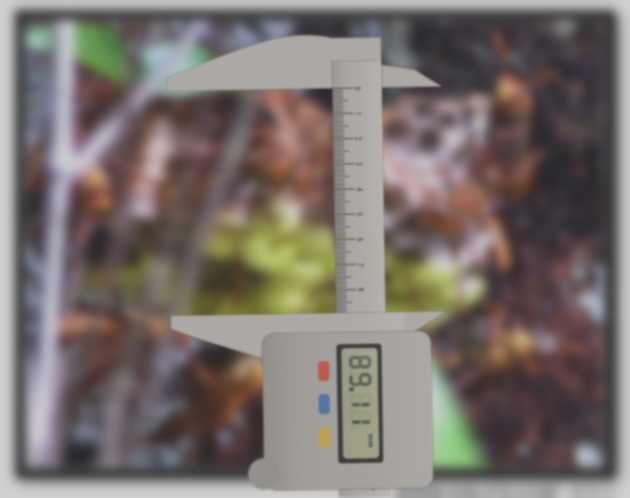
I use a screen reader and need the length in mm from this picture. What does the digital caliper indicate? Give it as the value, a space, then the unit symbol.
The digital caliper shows 89.11 mm
